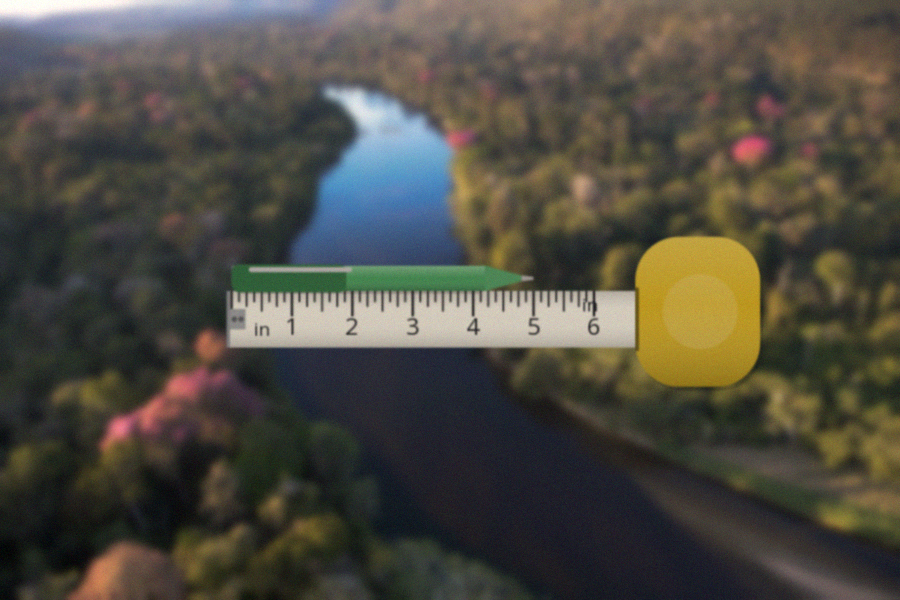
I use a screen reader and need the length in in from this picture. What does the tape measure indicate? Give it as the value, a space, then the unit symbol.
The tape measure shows 5 in
